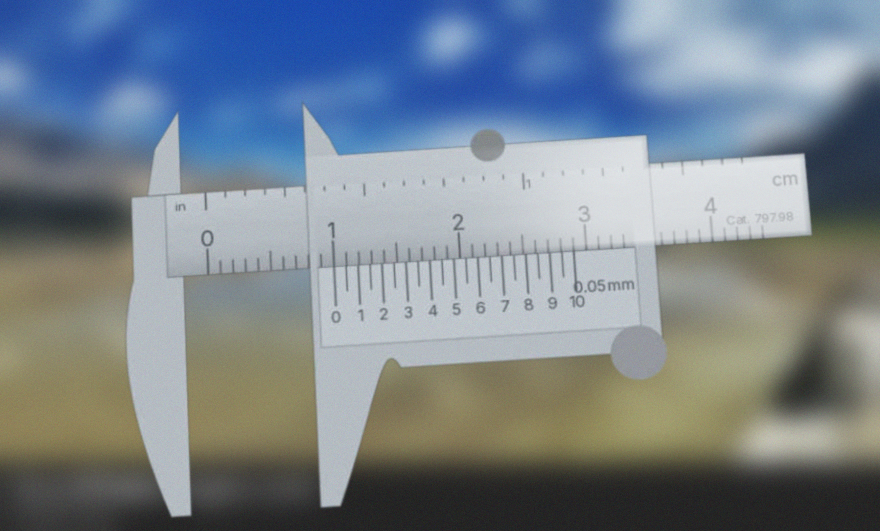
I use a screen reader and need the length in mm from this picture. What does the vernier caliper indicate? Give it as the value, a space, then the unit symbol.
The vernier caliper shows 10.0 mm
